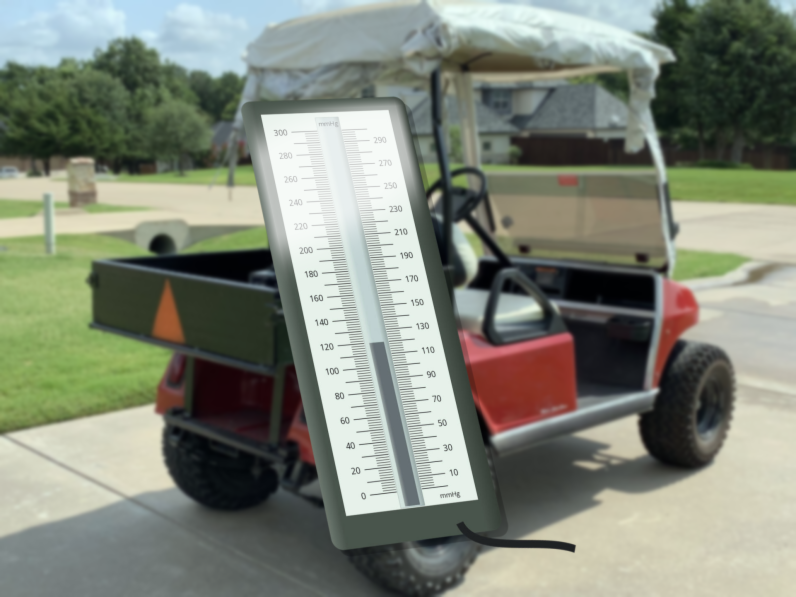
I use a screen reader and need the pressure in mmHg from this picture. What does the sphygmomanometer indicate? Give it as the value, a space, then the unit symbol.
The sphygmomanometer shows 120 mmHg
